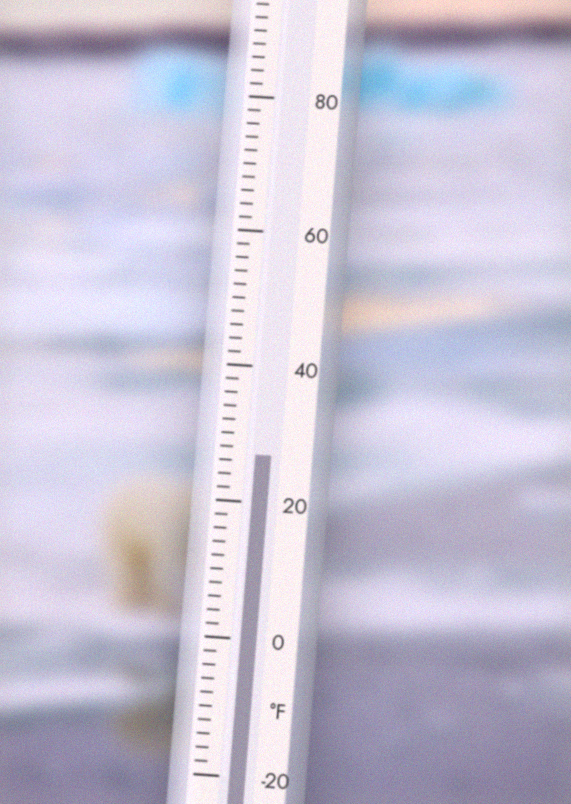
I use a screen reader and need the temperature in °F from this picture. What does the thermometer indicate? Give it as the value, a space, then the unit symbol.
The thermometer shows 27 °F
